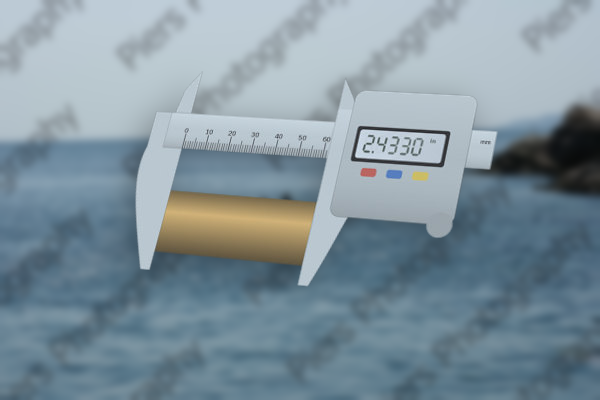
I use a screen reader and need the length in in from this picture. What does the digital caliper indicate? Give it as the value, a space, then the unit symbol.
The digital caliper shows 2.4330 in
